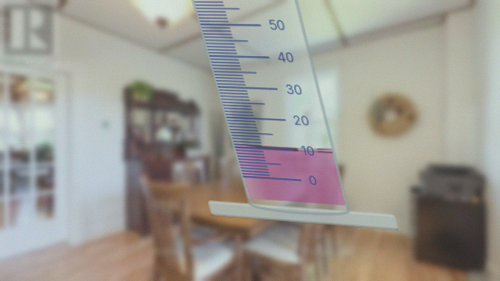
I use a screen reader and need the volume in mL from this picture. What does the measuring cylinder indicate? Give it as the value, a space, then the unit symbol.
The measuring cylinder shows 10 mL
